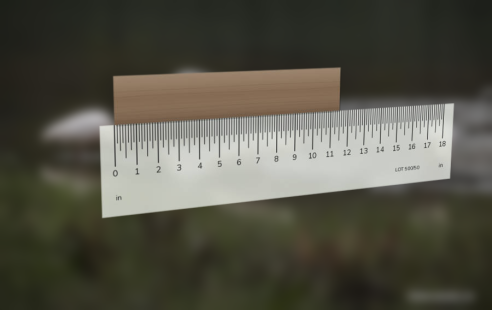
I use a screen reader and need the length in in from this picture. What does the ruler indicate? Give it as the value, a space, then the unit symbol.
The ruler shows 11.5 in
